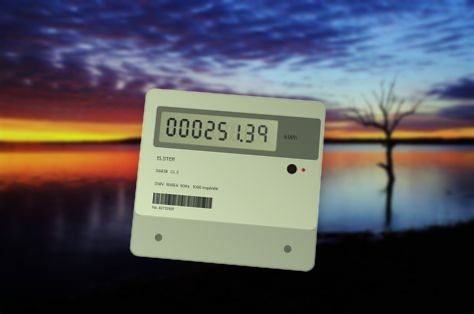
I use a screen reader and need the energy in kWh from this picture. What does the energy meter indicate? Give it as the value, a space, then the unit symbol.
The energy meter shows 251.39 kWh
